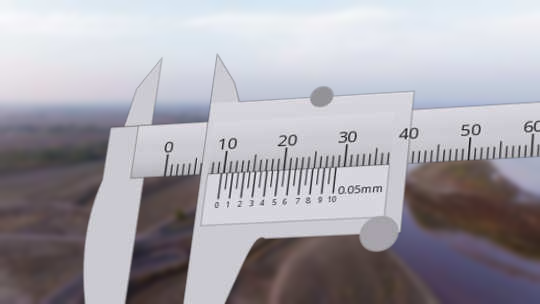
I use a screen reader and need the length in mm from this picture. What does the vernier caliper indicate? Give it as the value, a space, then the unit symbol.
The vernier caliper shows 9.6 mm
